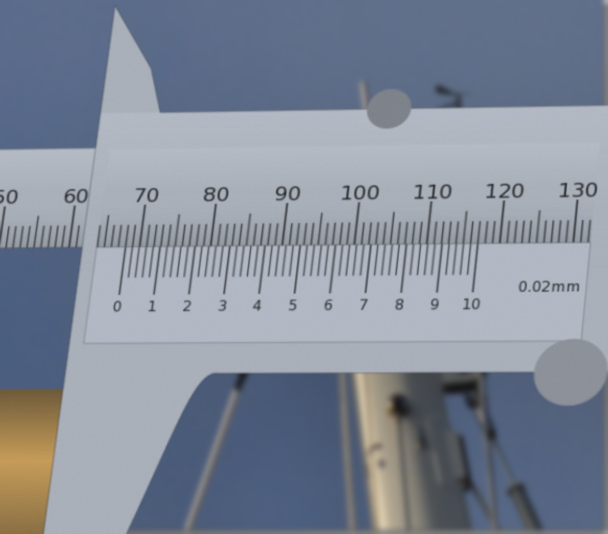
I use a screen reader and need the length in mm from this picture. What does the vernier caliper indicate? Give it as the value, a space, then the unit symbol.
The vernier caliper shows 68.0 mm
